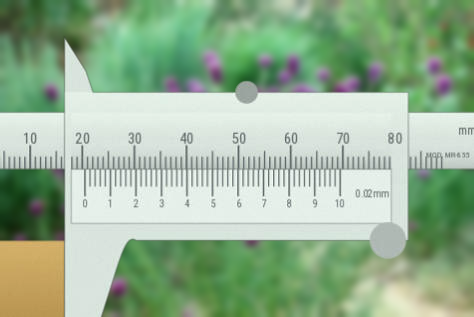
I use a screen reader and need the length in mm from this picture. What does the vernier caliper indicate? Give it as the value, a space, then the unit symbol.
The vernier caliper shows 20.5 mm
